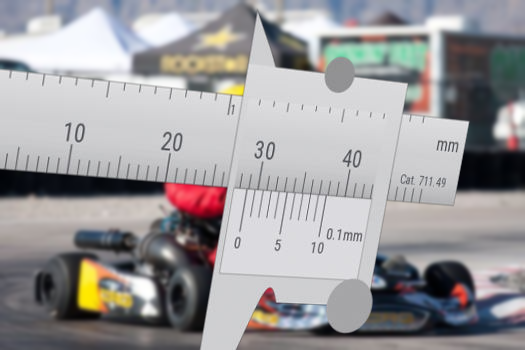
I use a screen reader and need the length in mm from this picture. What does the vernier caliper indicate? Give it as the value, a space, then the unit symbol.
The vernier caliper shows 28.8 mm
